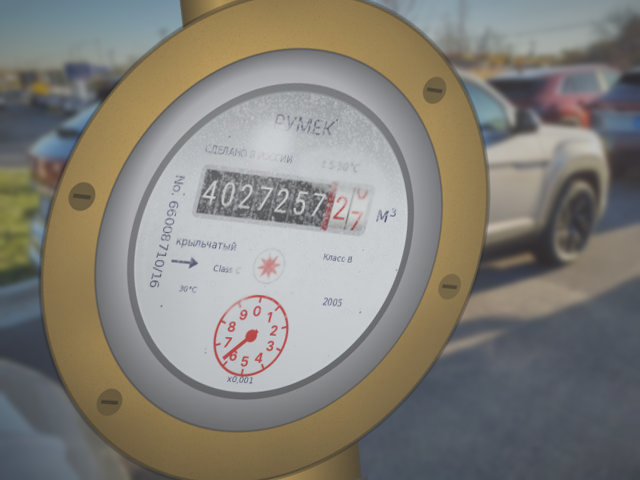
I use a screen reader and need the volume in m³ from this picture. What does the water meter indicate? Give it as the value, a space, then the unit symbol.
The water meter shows 4027257.266 m³
